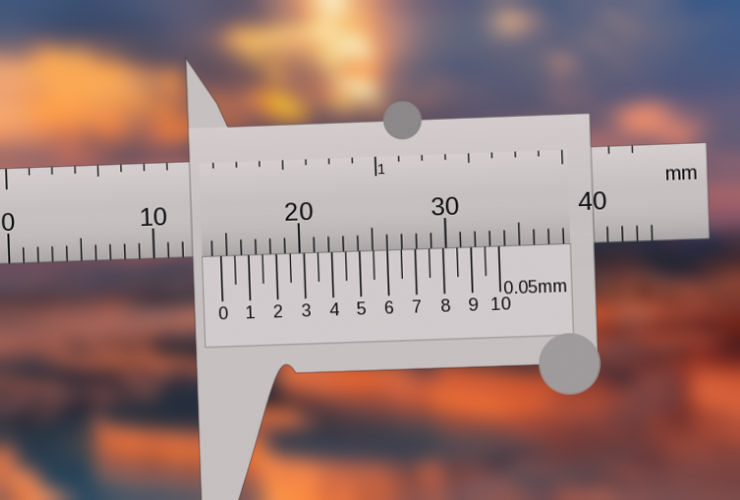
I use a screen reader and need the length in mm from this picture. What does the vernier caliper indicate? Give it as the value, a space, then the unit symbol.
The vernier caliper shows 14.6 mm
